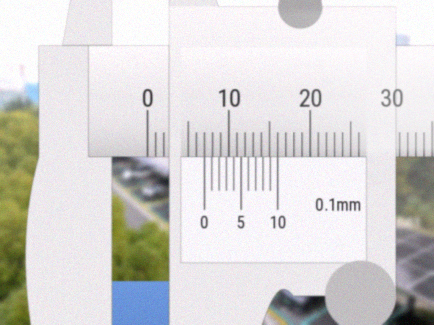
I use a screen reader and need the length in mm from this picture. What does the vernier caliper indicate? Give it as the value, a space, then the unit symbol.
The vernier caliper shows 7.0 mm
